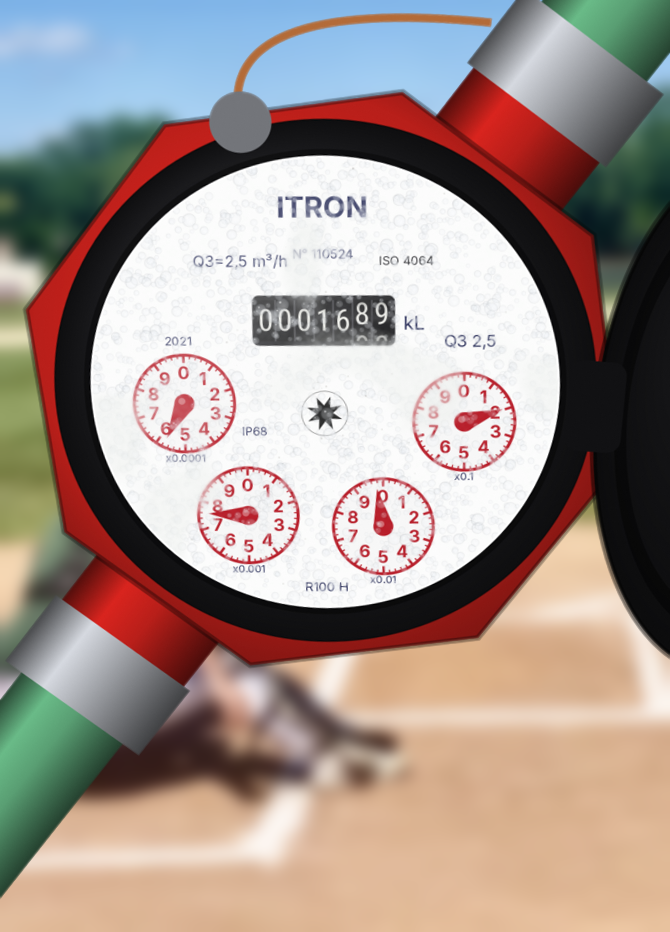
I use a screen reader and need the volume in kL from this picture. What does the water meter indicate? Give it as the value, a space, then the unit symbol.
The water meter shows 1689.1975 kL
